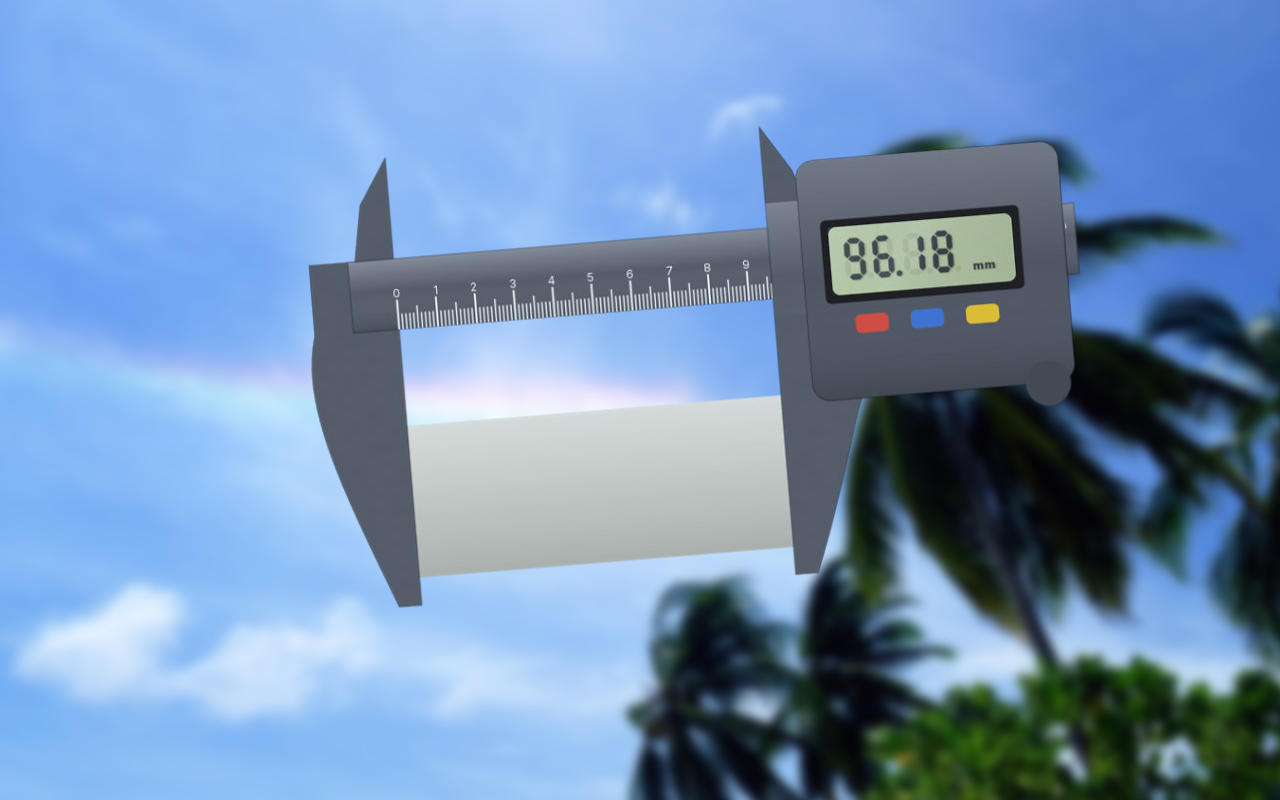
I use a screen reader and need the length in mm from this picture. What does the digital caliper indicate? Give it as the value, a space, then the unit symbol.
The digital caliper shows 96.18 mm
